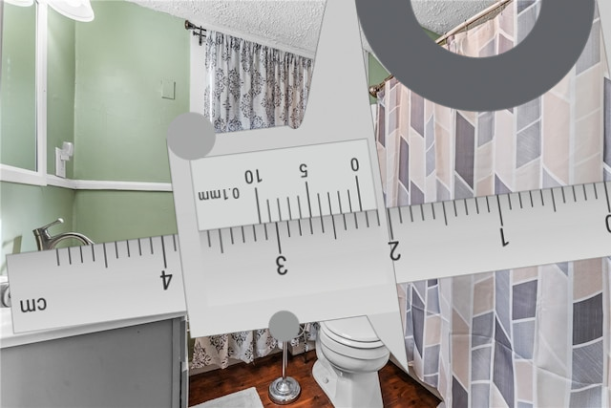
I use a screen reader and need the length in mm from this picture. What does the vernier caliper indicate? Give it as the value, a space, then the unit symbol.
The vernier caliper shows 22.4 mm
